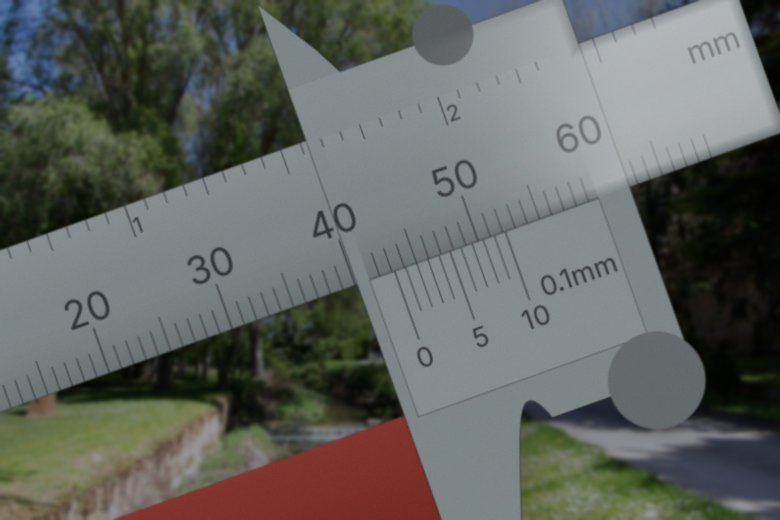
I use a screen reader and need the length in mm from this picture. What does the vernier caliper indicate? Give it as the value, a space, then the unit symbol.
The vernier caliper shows 43.2 mm
